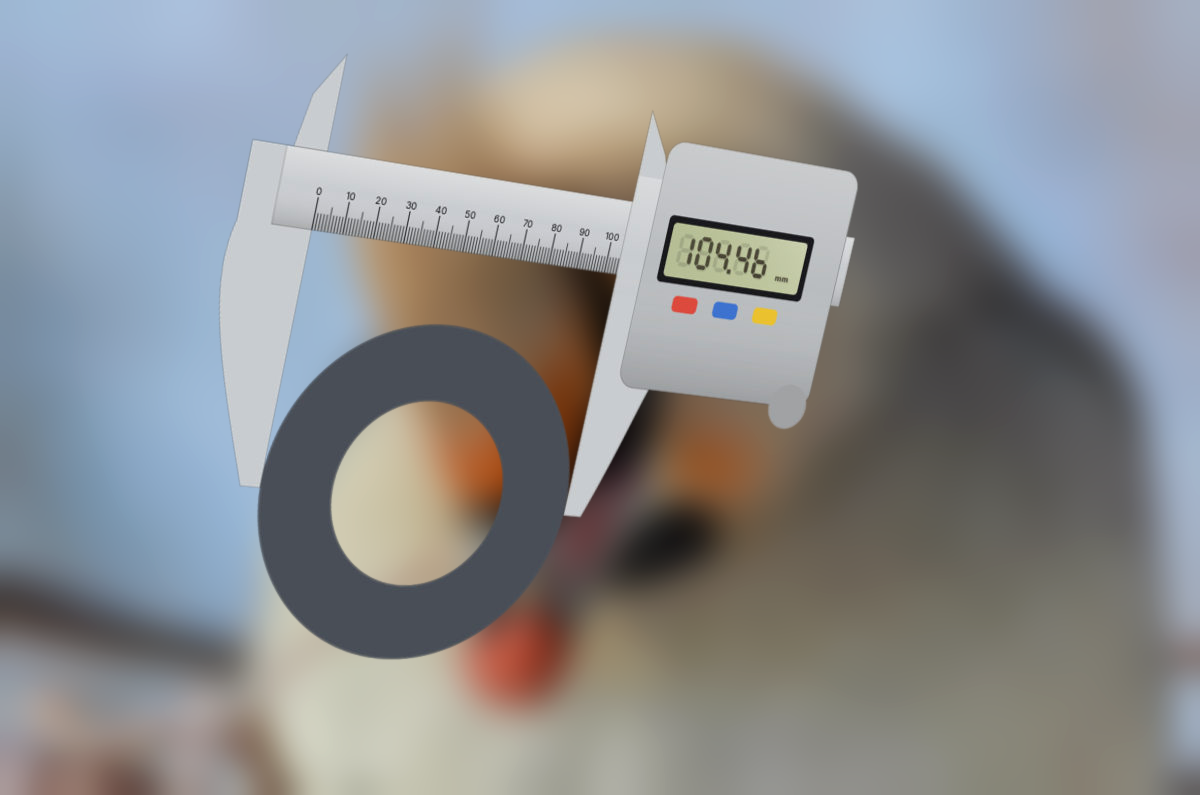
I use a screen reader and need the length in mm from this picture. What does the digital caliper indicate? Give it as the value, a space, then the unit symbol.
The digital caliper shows 104.46 mm
